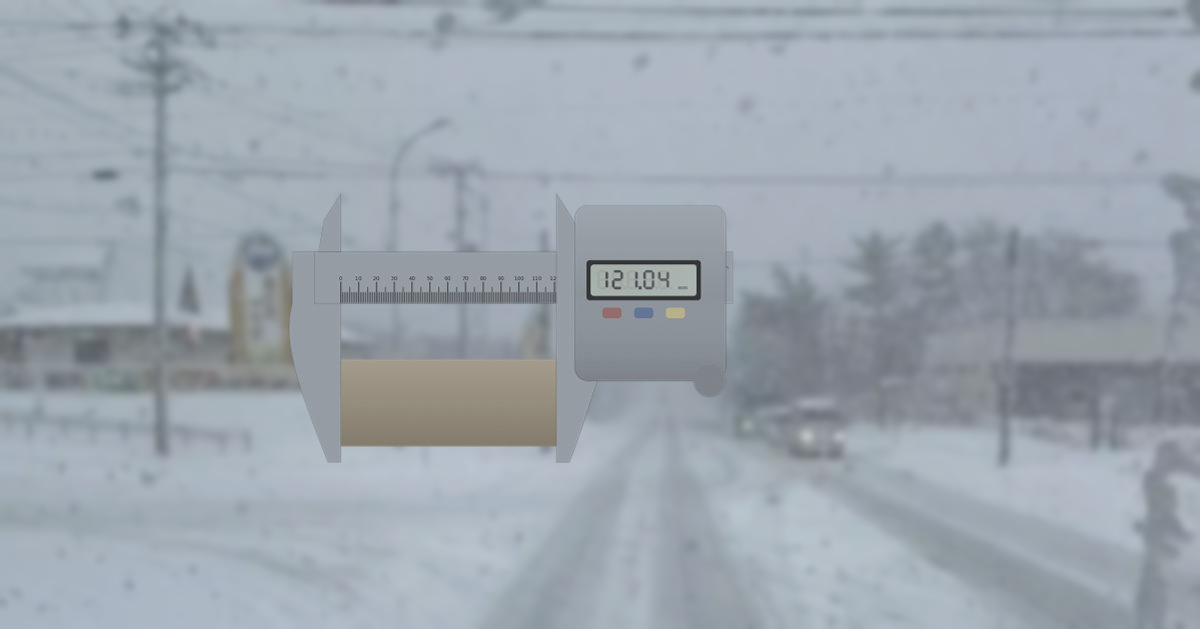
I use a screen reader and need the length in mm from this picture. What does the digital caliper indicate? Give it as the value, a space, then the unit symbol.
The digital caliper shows 121.04 mm
